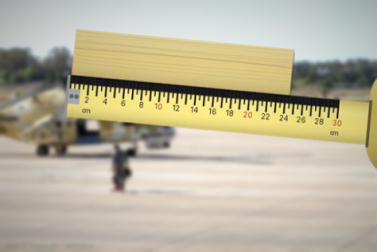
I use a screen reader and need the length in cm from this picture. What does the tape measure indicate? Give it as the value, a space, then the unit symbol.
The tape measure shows 24.5 cm
